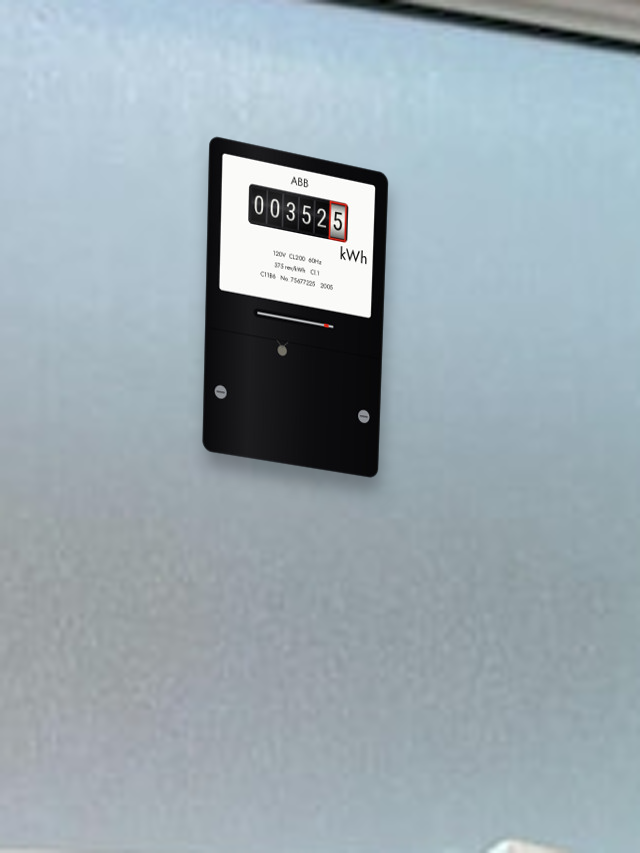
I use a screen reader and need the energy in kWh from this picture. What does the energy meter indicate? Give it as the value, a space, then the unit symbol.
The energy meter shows 352.5 kWh
